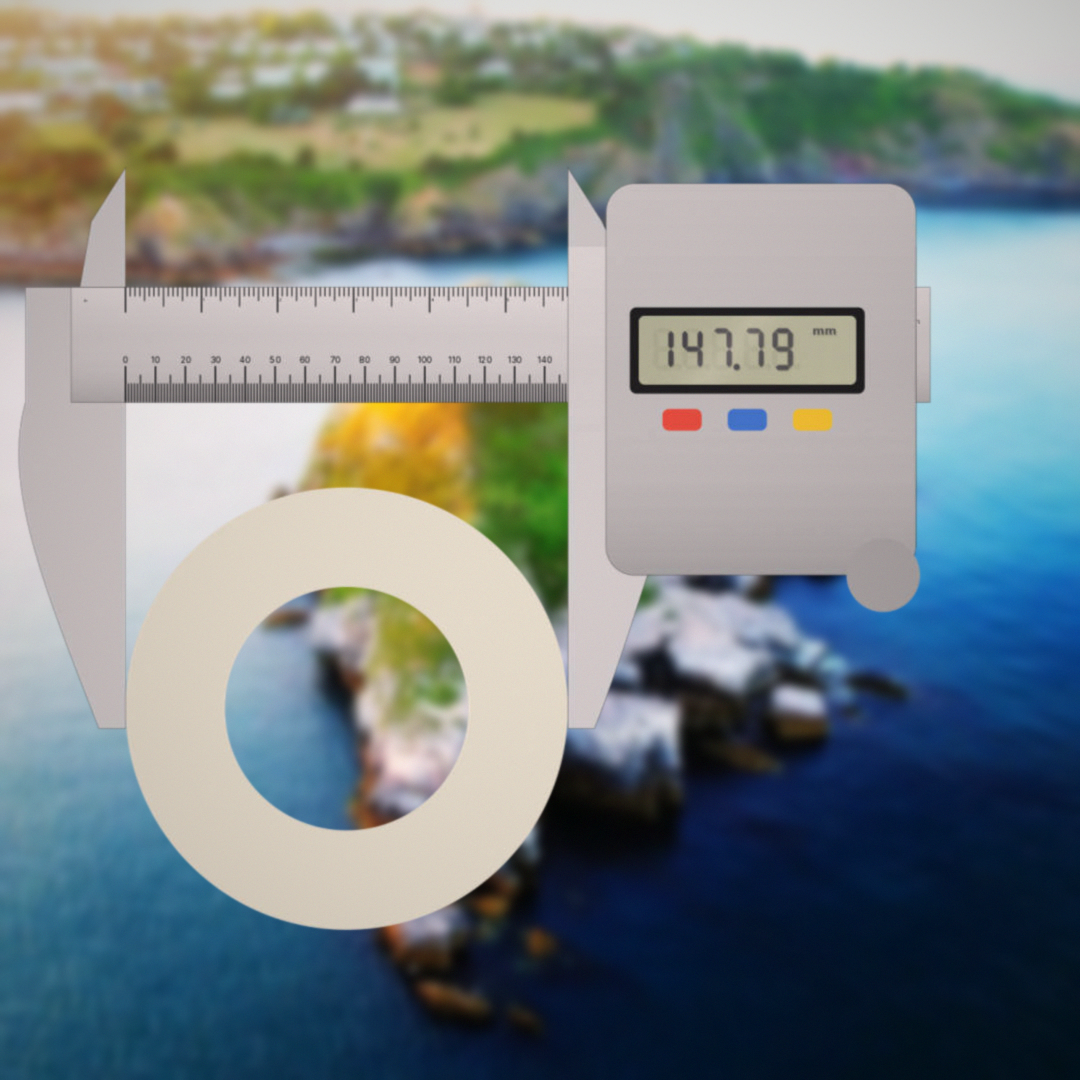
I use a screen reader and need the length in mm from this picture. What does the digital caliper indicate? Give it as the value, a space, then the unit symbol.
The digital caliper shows 147.79 mm
